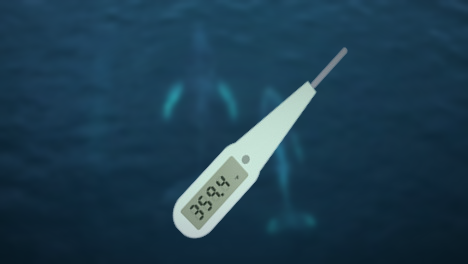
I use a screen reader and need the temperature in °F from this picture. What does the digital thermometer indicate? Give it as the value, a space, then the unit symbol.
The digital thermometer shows 359.4 °F
